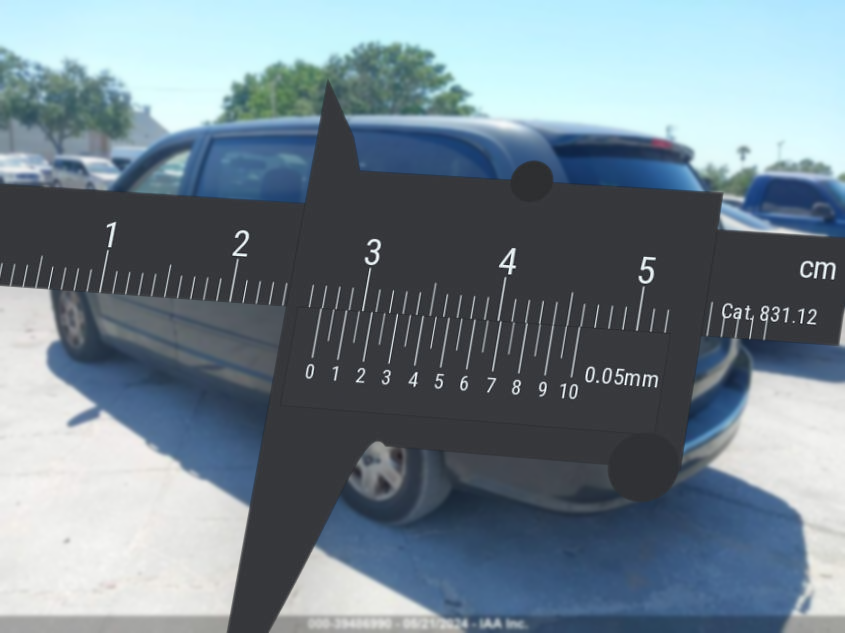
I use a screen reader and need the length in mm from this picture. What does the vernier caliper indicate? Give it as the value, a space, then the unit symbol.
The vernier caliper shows 26.9 mm
